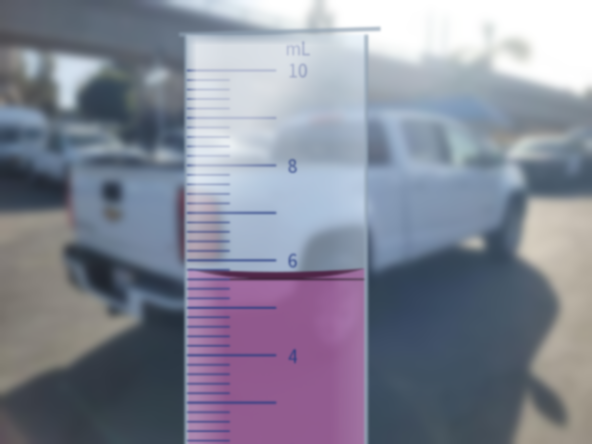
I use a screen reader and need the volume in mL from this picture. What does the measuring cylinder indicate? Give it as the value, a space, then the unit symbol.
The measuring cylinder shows 5.6 mL
